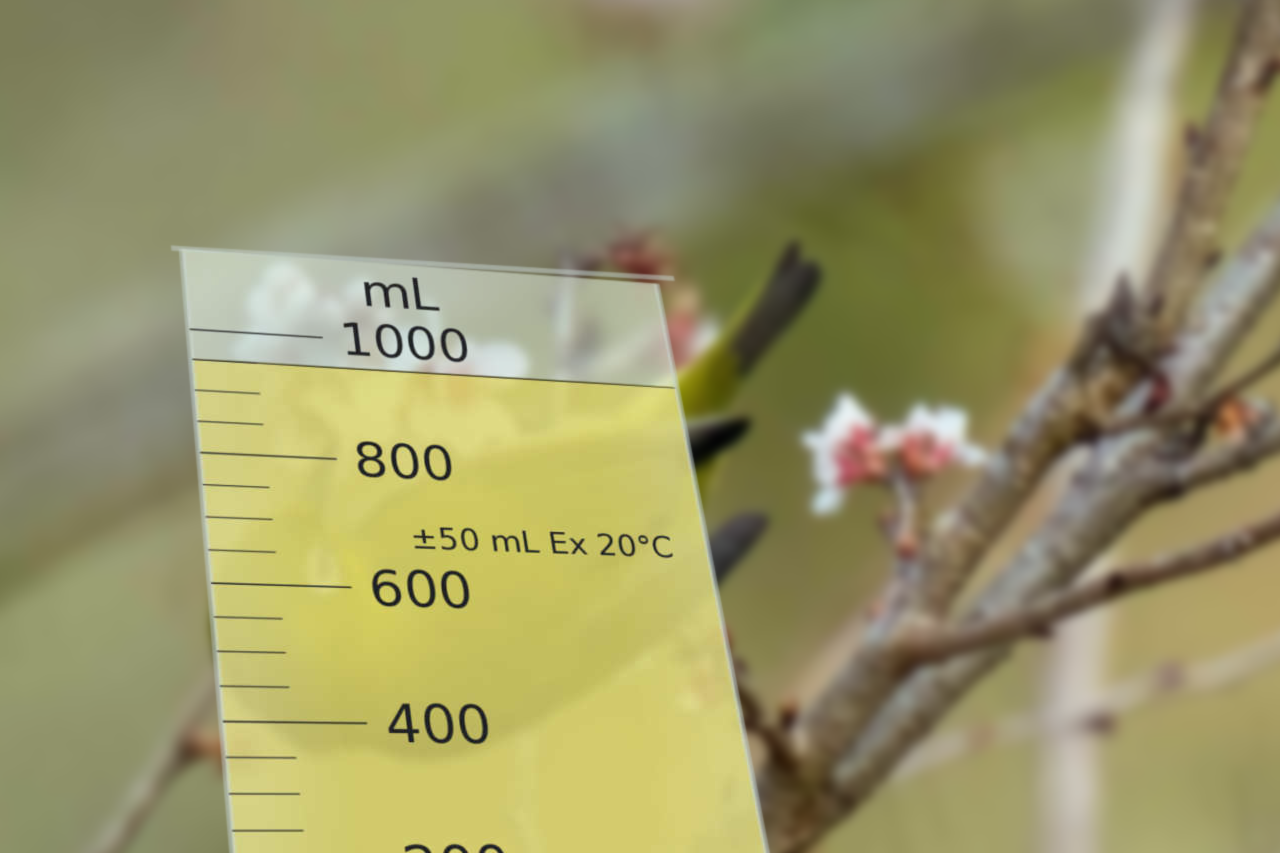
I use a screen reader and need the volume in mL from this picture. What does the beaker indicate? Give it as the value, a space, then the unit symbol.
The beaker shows 950 mL
